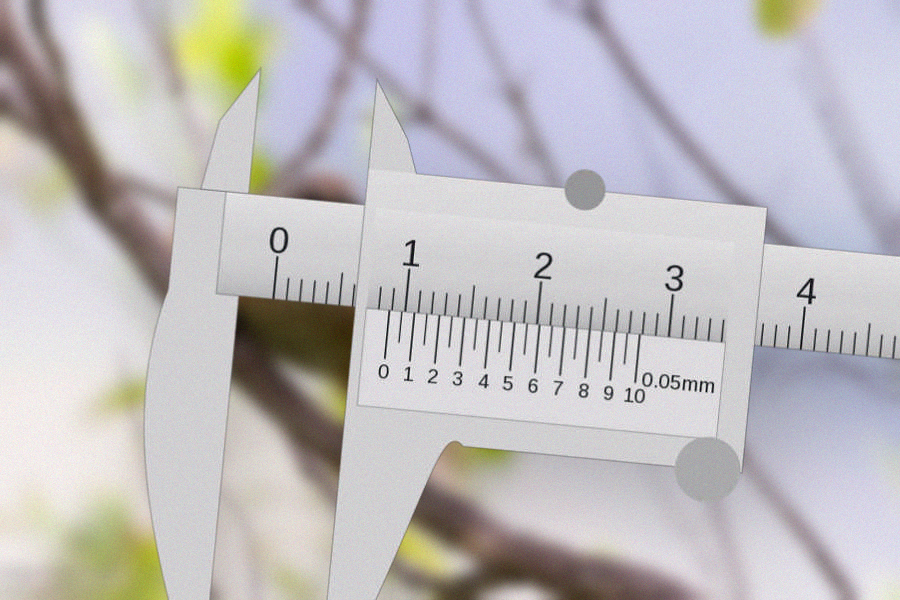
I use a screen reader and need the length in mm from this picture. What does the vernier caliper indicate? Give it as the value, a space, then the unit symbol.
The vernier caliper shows 8.8 mm
